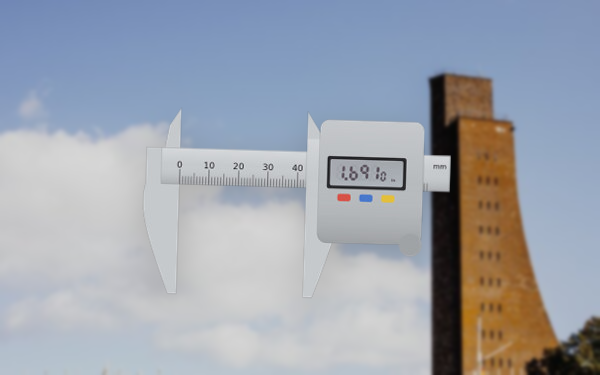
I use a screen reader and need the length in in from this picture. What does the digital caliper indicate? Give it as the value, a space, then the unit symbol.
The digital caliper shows 1.6910 in
